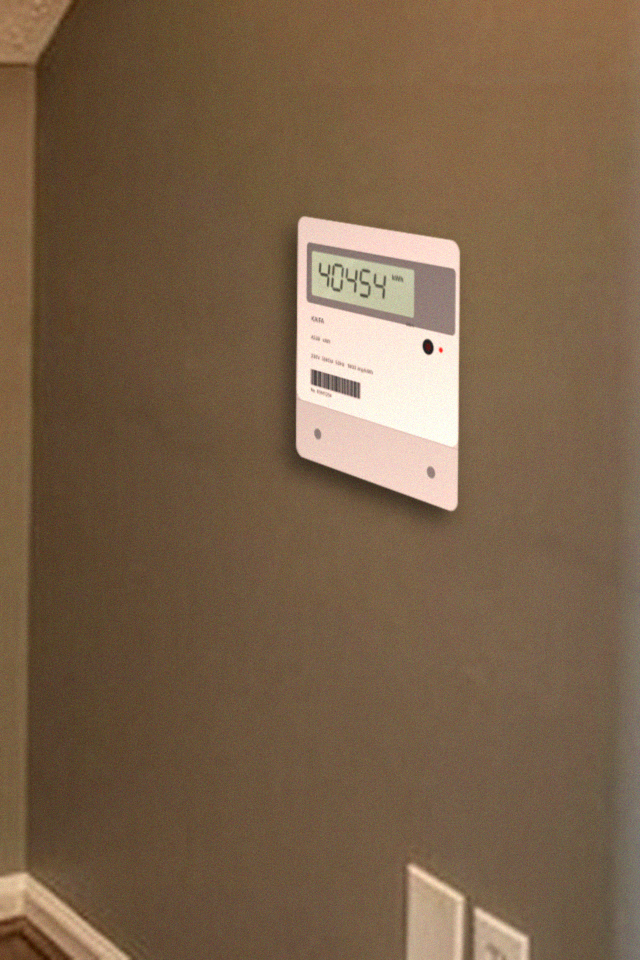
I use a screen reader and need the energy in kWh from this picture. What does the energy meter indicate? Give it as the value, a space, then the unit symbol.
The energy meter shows 40454 kWh
